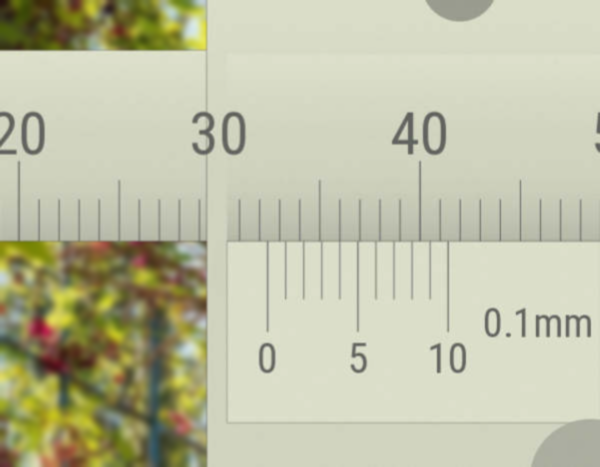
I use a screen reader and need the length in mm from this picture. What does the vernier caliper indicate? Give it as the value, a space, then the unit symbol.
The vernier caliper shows 32.4 mm
